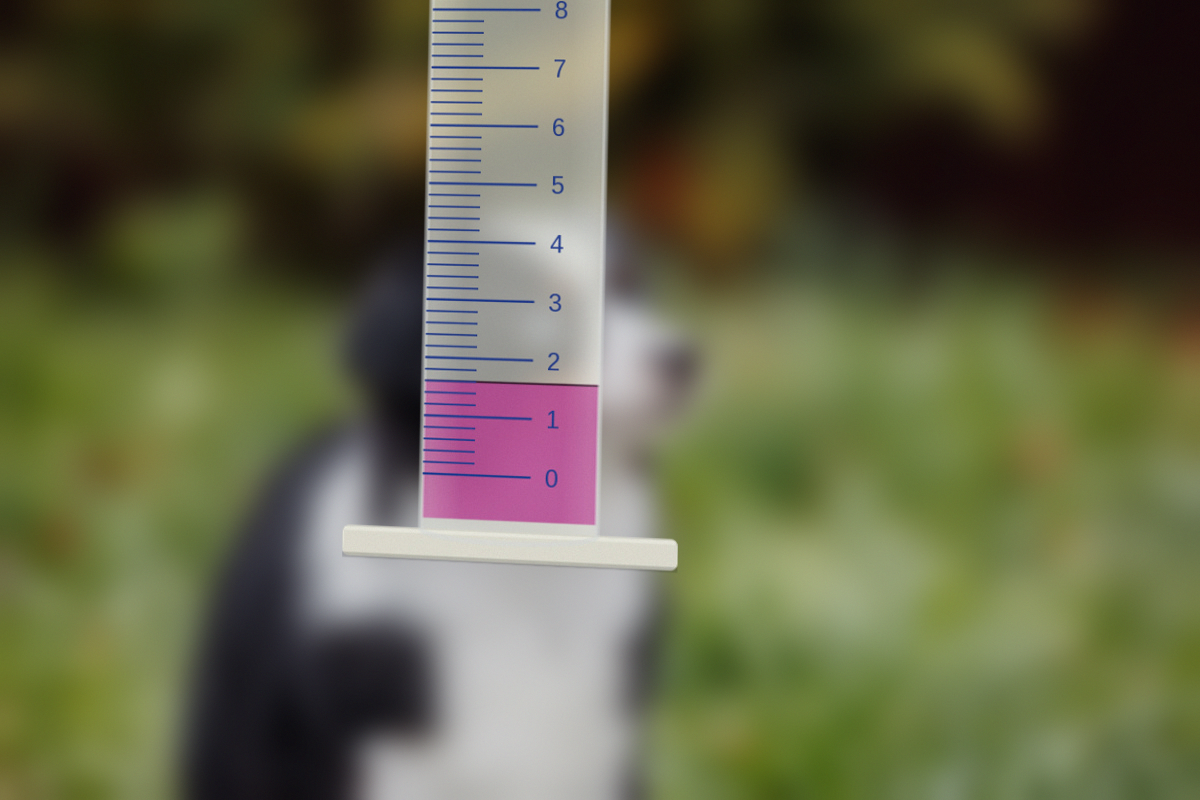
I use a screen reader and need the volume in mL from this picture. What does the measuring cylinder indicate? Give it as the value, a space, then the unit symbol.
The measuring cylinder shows 1.6 mL
